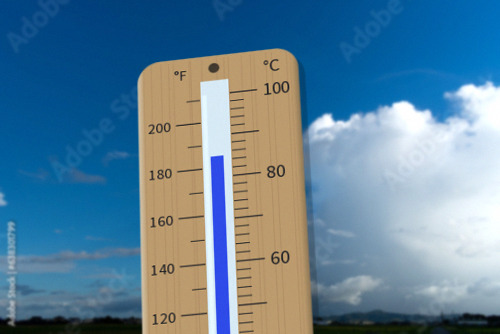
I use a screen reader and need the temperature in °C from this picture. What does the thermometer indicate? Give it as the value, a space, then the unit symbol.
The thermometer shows 85 °C
